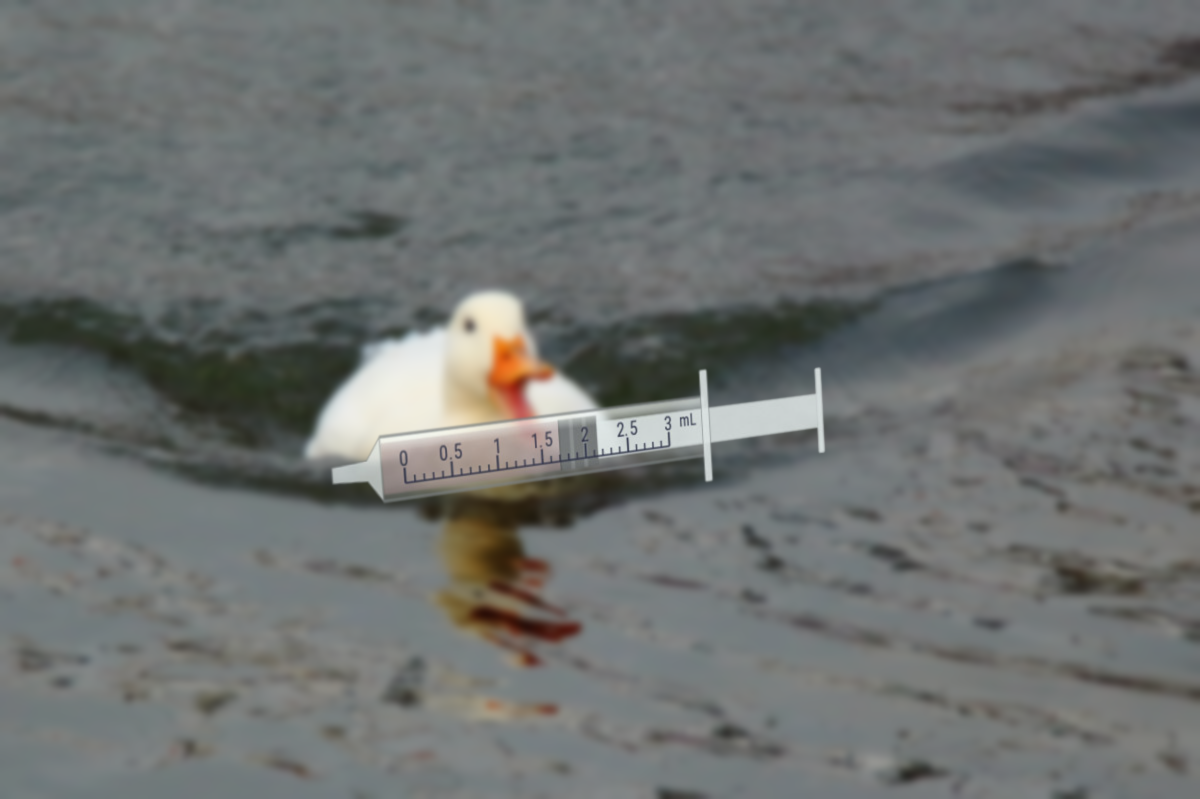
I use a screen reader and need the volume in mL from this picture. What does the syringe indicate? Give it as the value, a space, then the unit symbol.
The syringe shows 1.7 mL
